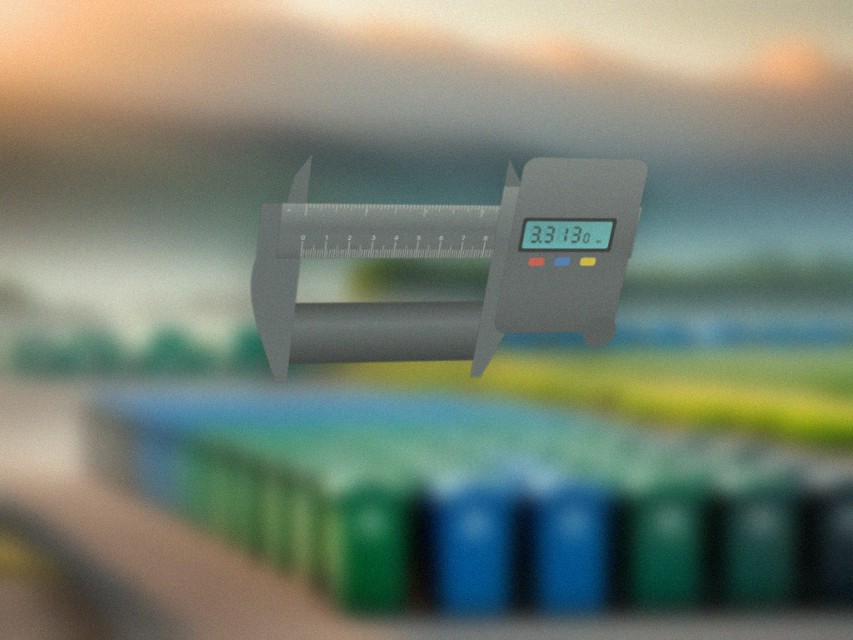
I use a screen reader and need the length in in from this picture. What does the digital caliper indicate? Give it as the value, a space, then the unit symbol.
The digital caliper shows 3.3130 in
